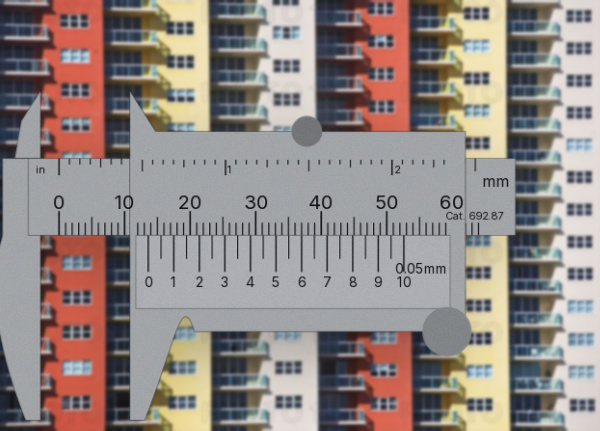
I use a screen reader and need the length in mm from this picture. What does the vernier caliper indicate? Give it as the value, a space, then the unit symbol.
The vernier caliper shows 13.6 mm
